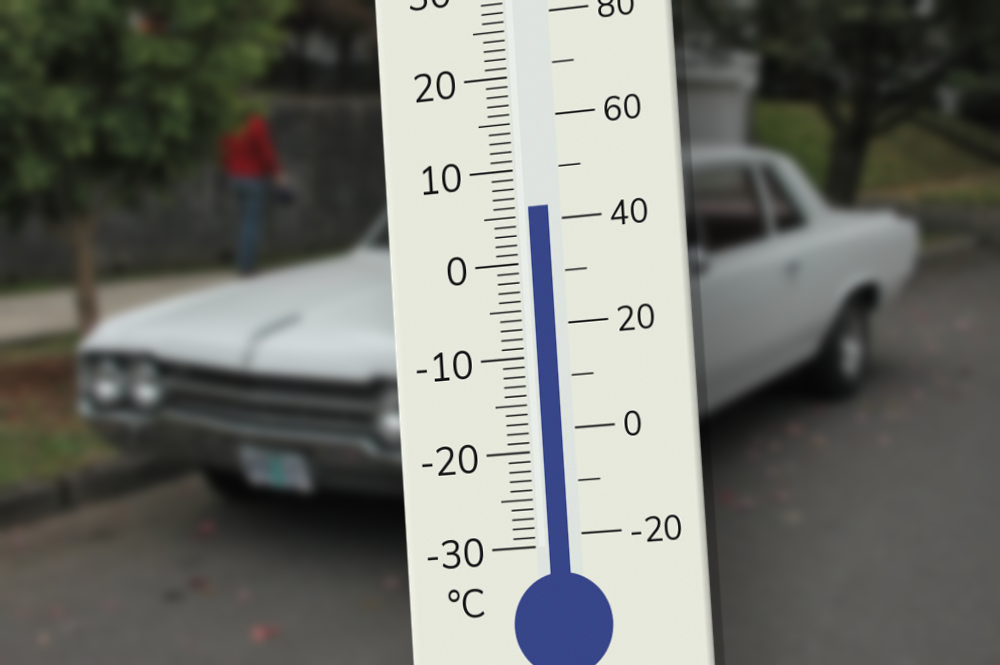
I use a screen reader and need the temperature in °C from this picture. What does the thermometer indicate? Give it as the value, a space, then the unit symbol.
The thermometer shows 6 °C
